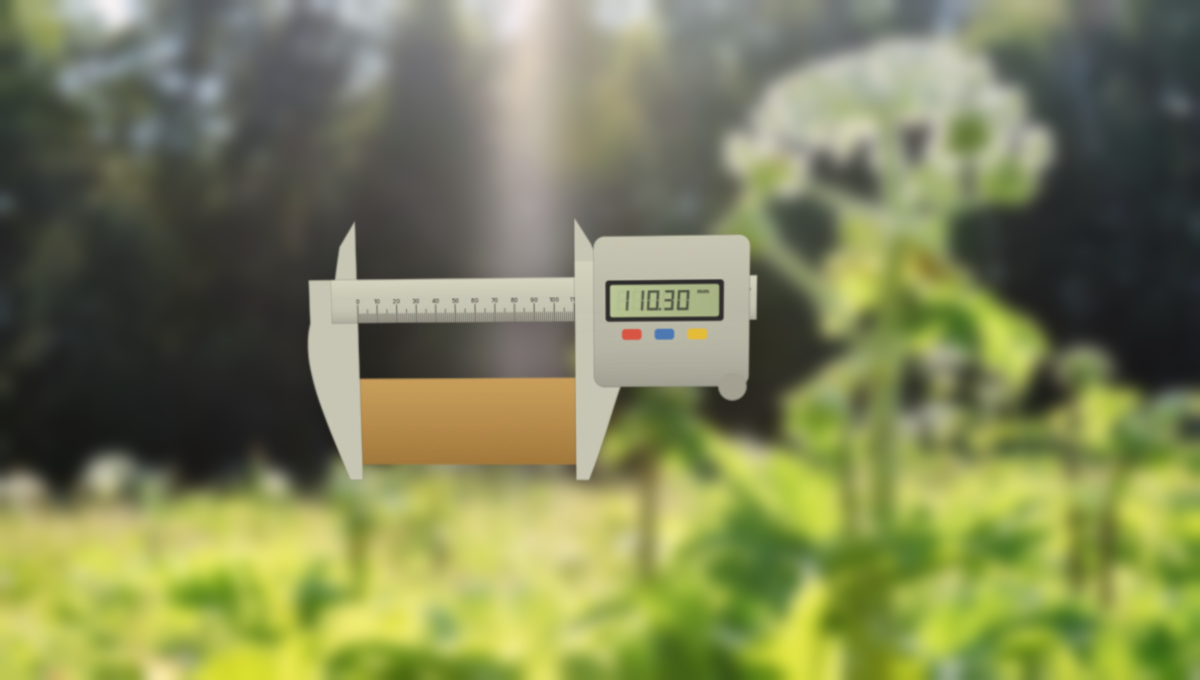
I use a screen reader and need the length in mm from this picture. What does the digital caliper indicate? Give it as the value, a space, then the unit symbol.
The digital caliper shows 110.30 mm
